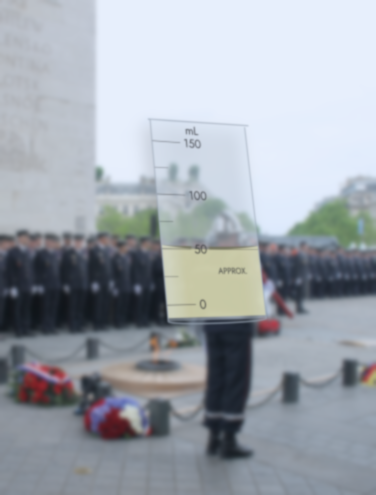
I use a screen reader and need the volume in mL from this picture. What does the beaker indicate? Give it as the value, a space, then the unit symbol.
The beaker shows 50 mL
